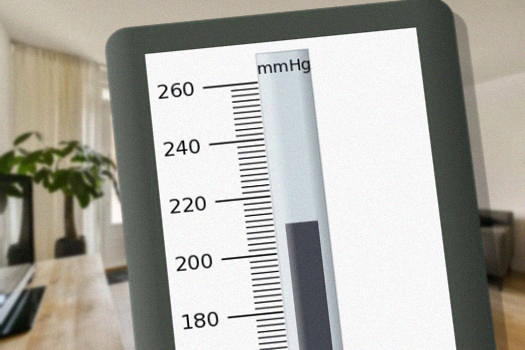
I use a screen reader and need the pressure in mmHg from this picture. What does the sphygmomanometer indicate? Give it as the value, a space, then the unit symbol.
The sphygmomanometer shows 210 mmHg
